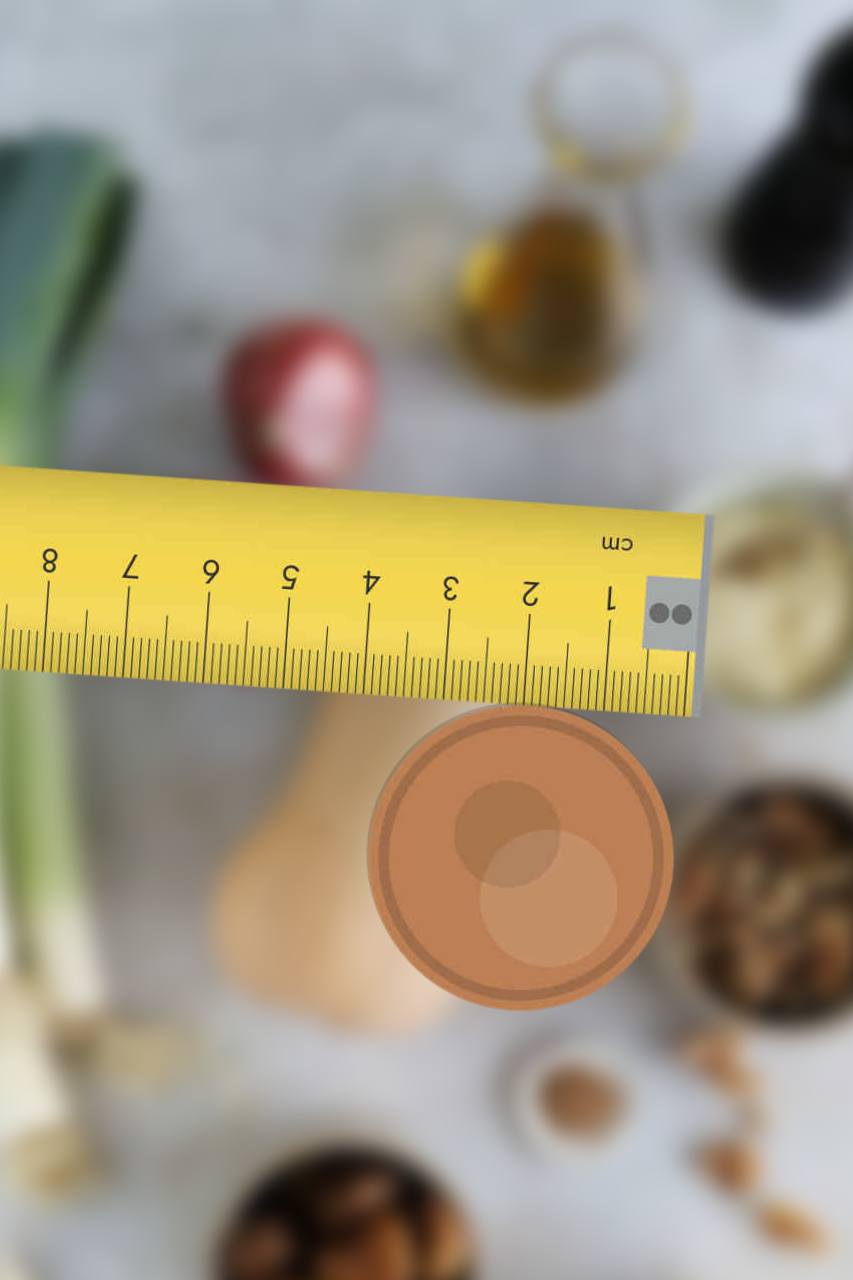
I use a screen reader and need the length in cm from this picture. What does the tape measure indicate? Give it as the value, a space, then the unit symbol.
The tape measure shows 3.8 cm
